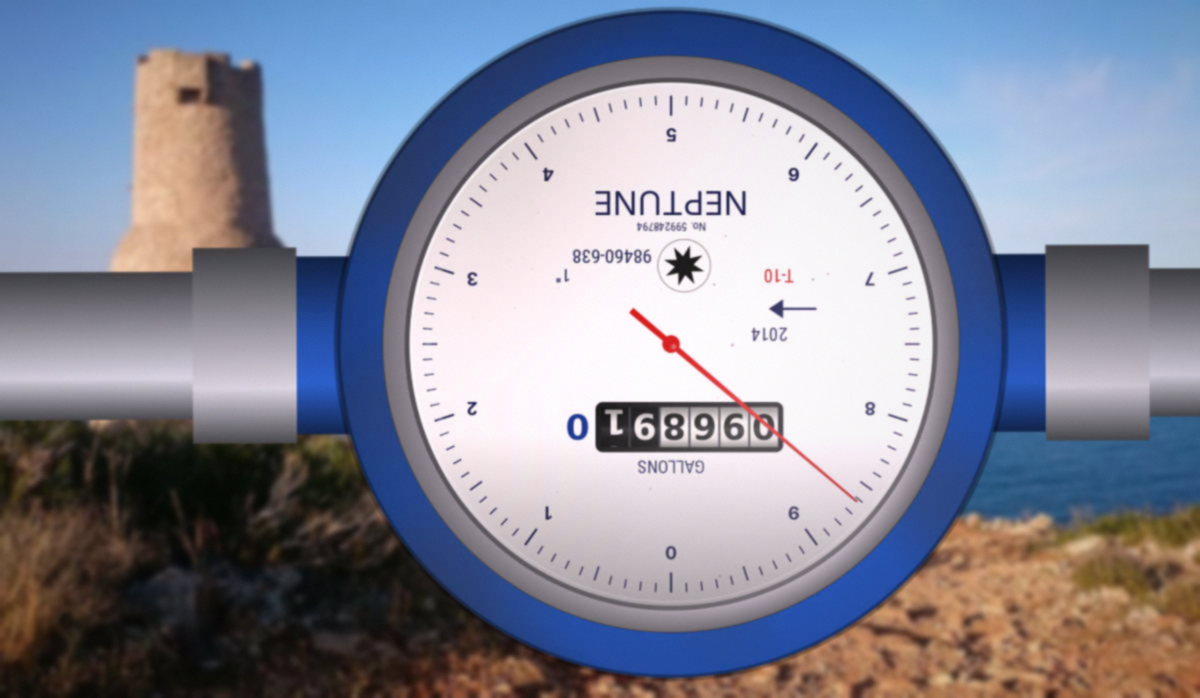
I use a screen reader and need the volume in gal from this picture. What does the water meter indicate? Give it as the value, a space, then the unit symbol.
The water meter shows 968908.6 gal
